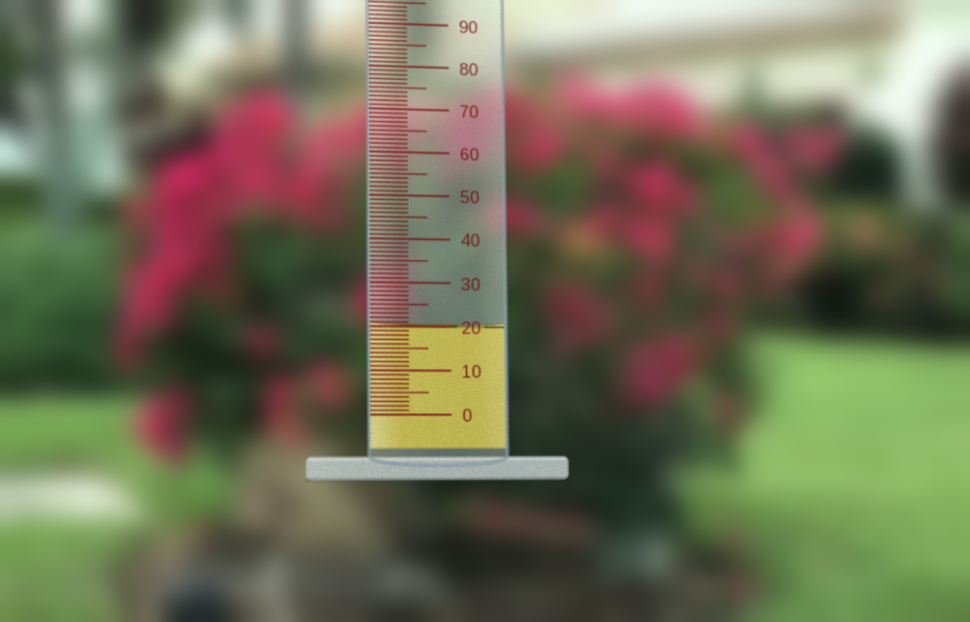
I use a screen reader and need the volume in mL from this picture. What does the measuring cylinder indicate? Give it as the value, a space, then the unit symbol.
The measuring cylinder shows 20 mL
